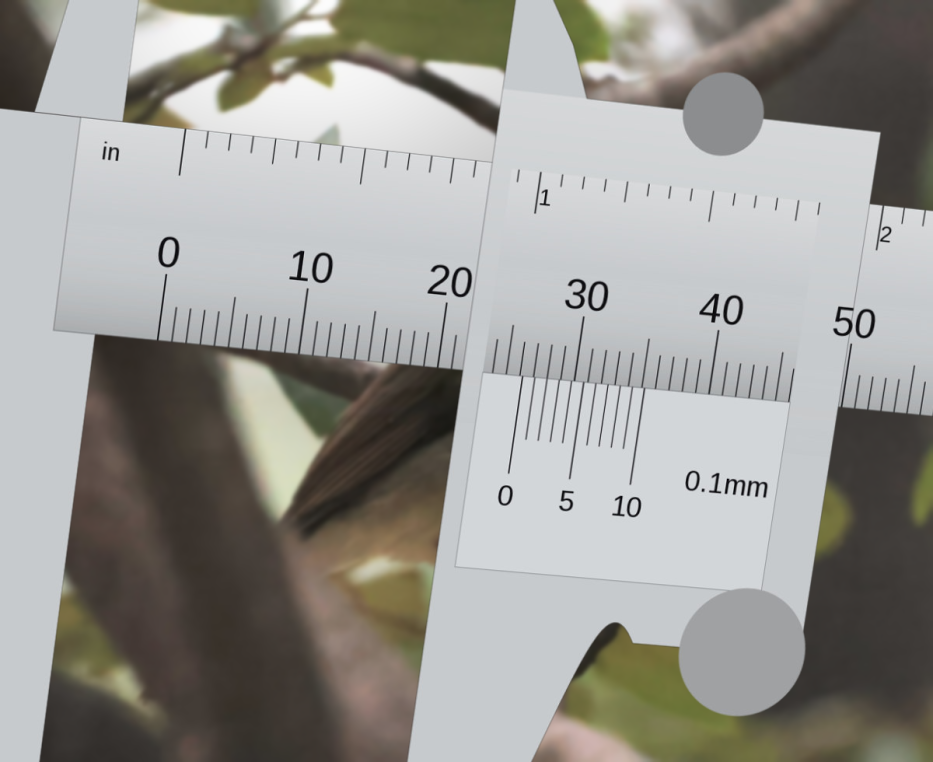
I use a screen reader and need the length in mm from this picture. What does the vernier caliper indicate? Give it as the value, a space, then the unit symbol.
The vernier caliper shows 26.2 mm
